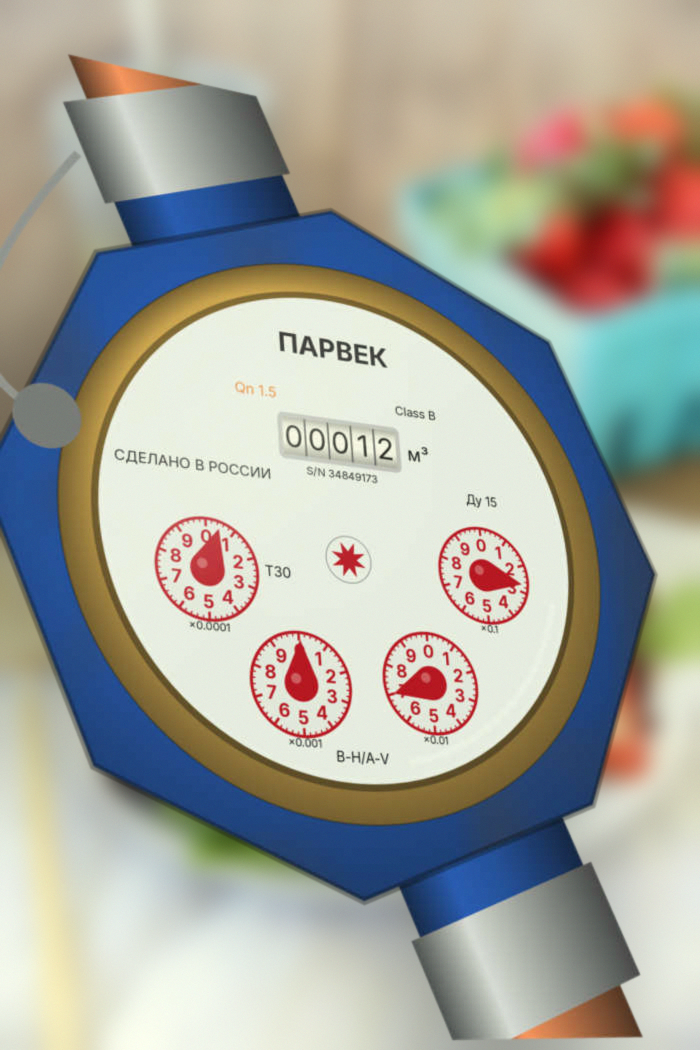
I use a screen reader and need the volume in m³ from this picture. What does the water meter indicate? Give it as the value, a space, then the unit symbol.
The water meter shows 12.2700 m³
